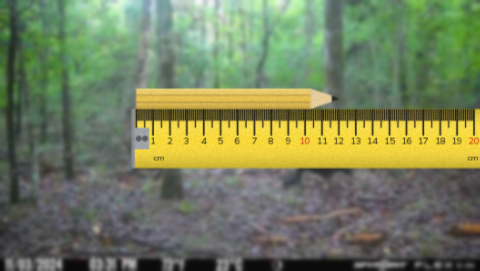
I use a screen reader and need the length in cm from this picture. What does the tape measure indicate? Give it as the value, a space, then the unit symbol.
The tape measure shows 12 cm
